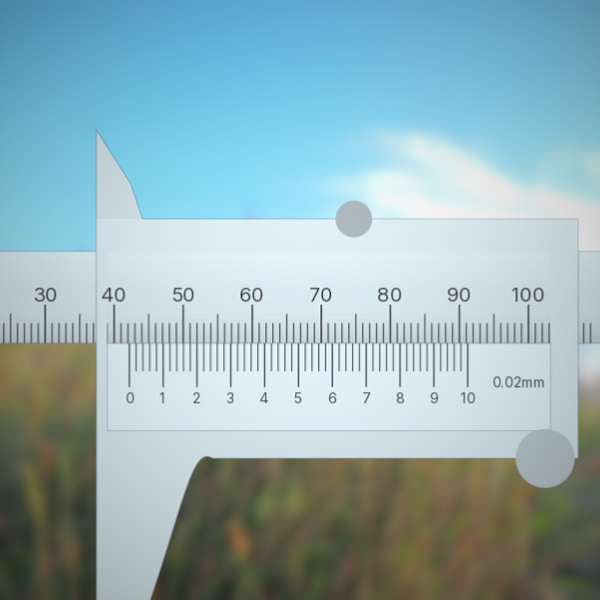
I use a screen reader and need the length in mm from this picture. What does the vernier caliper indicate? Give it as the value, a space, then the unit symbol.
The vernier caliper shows 42.2 mm
